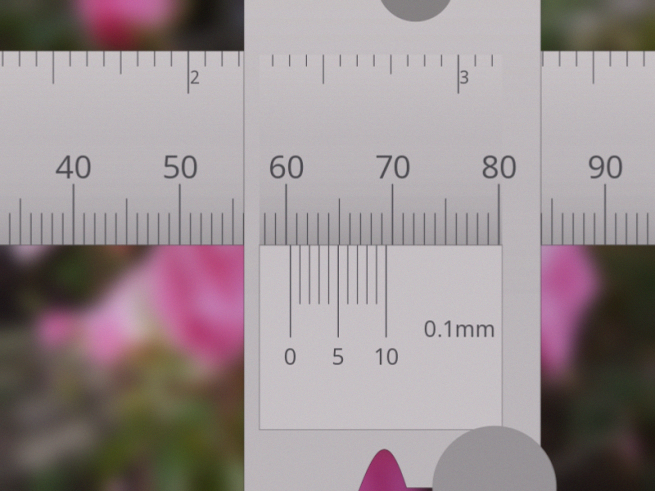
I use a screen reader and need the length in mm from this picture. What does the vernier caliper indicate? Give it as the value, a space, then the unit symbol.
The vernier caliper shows 60.4 mm
